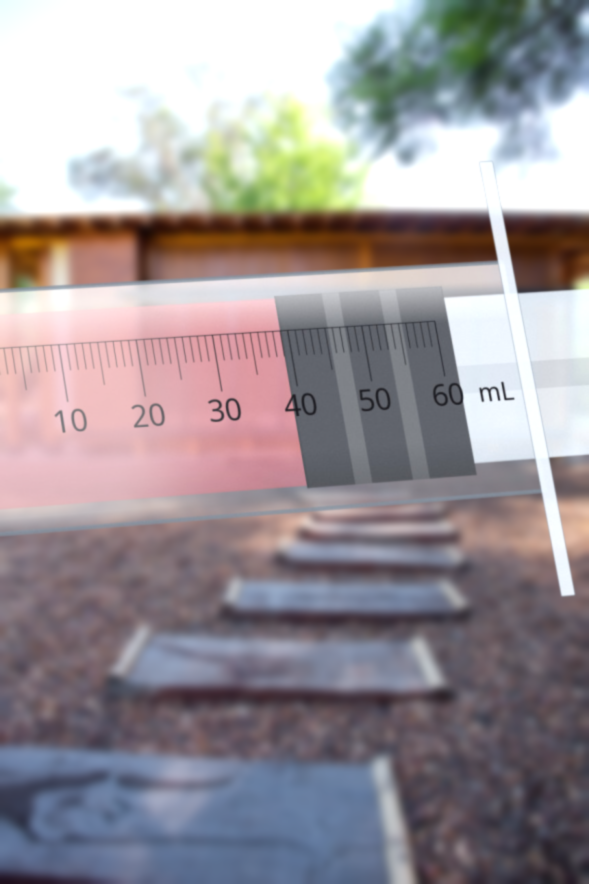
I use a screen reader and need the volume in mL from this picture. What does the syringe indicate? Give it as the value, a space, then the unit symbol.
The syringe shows 39 mL
